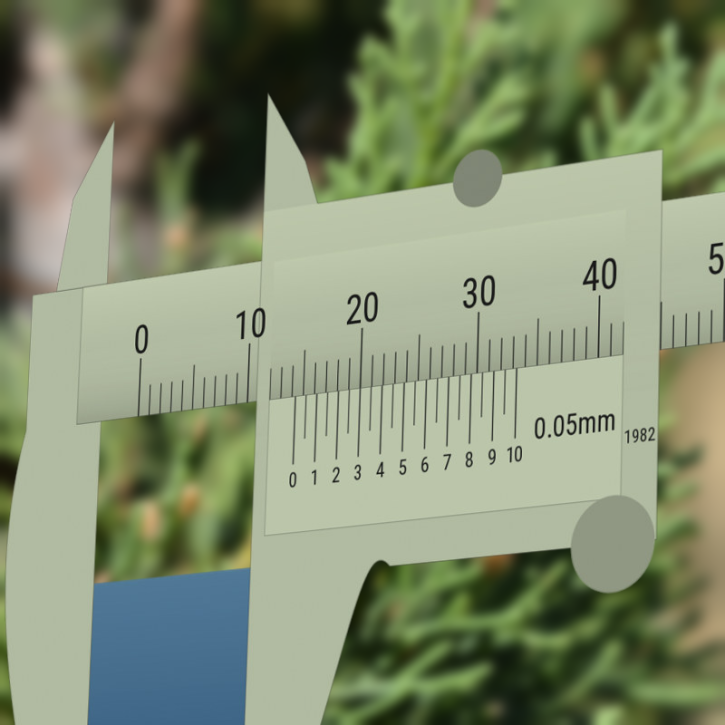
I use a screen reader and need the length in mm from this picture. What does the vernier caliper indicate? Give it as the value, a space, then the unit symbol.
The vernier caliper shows 14.3 mm
